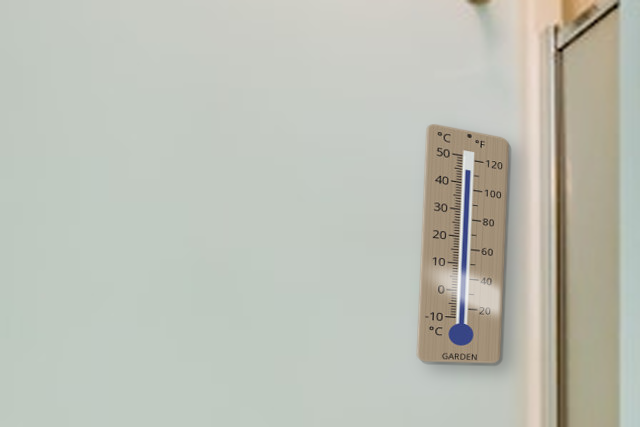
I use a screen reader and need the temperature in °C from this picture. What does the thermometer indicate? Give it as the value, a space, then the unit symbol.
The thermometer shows 45 °C
